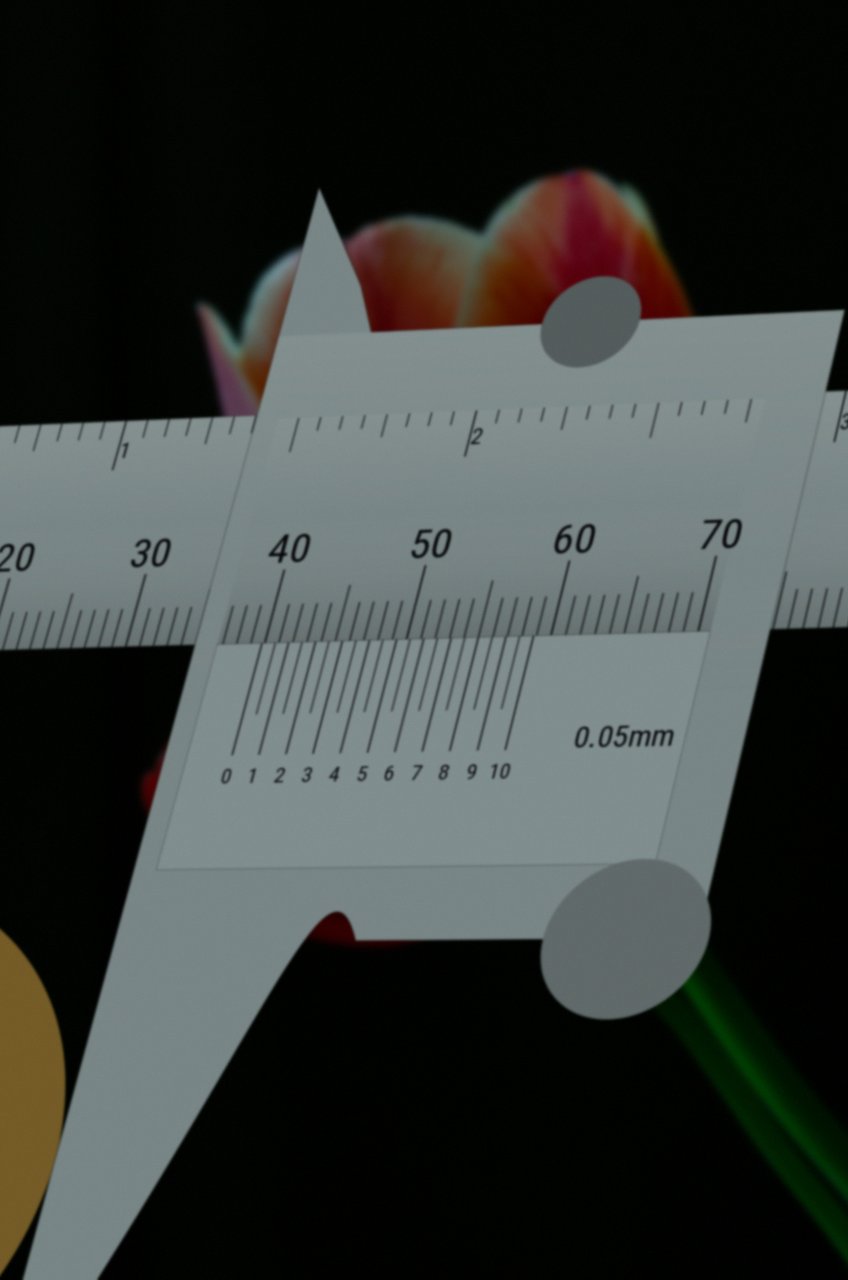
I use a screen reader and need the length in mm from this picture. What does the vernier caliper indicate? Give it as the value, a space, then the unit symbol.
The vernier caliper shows 39.8 mm
